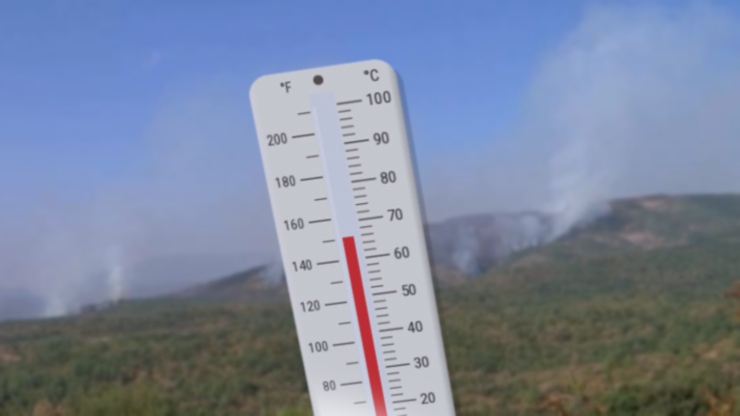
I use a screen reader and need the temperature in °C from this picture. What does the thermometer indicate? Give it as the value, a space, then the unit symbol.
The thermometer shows 66 °C
